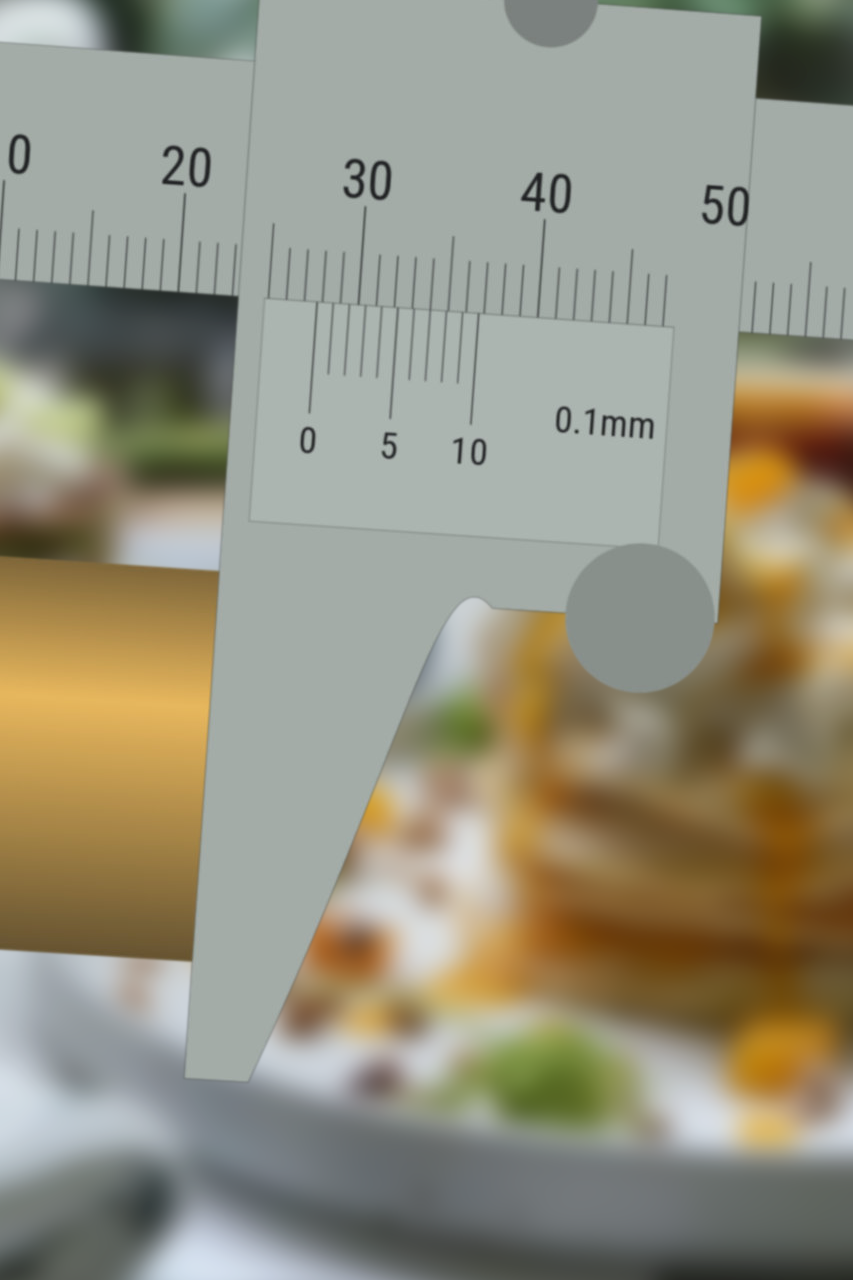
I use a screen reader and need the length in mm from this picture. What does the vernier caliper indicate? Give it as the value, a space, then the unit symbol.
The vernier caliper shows 27.7 mm
